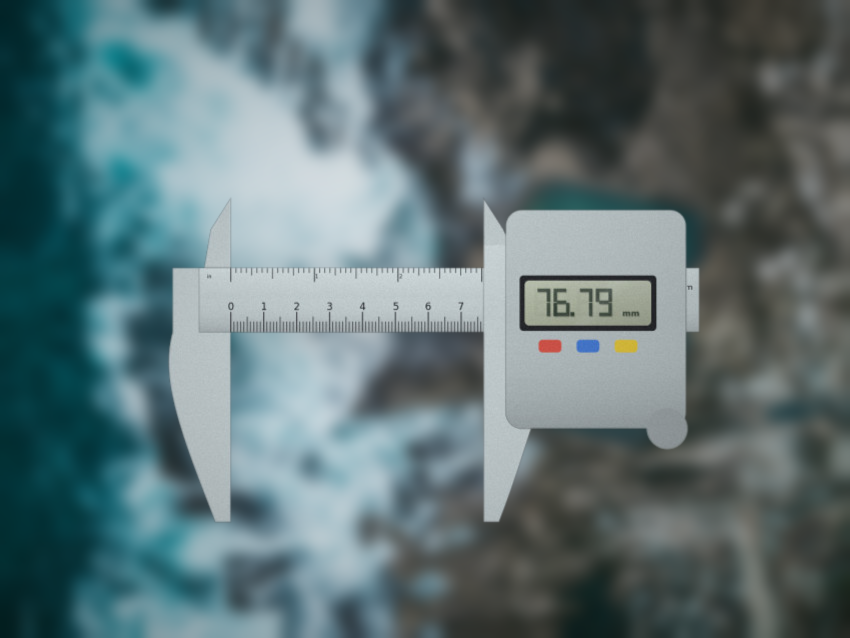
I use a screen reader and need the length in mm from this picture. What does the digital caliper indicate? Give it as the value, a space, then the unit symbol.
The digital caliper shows 76.79 mm
